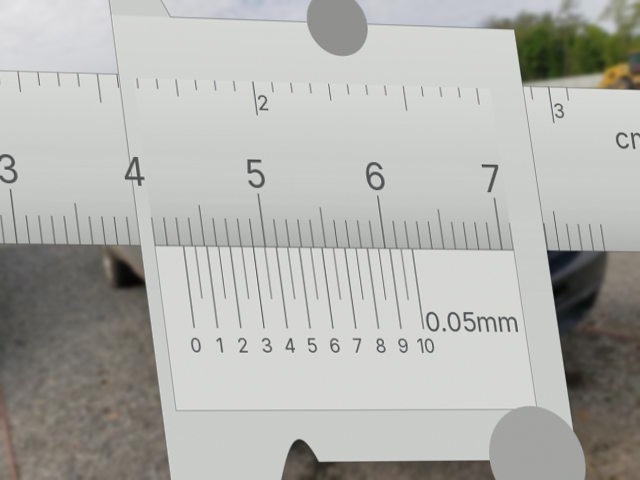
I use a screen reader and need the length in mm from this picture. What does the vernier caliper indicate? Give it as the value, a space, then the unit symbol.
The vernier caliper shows 43.3 mm
